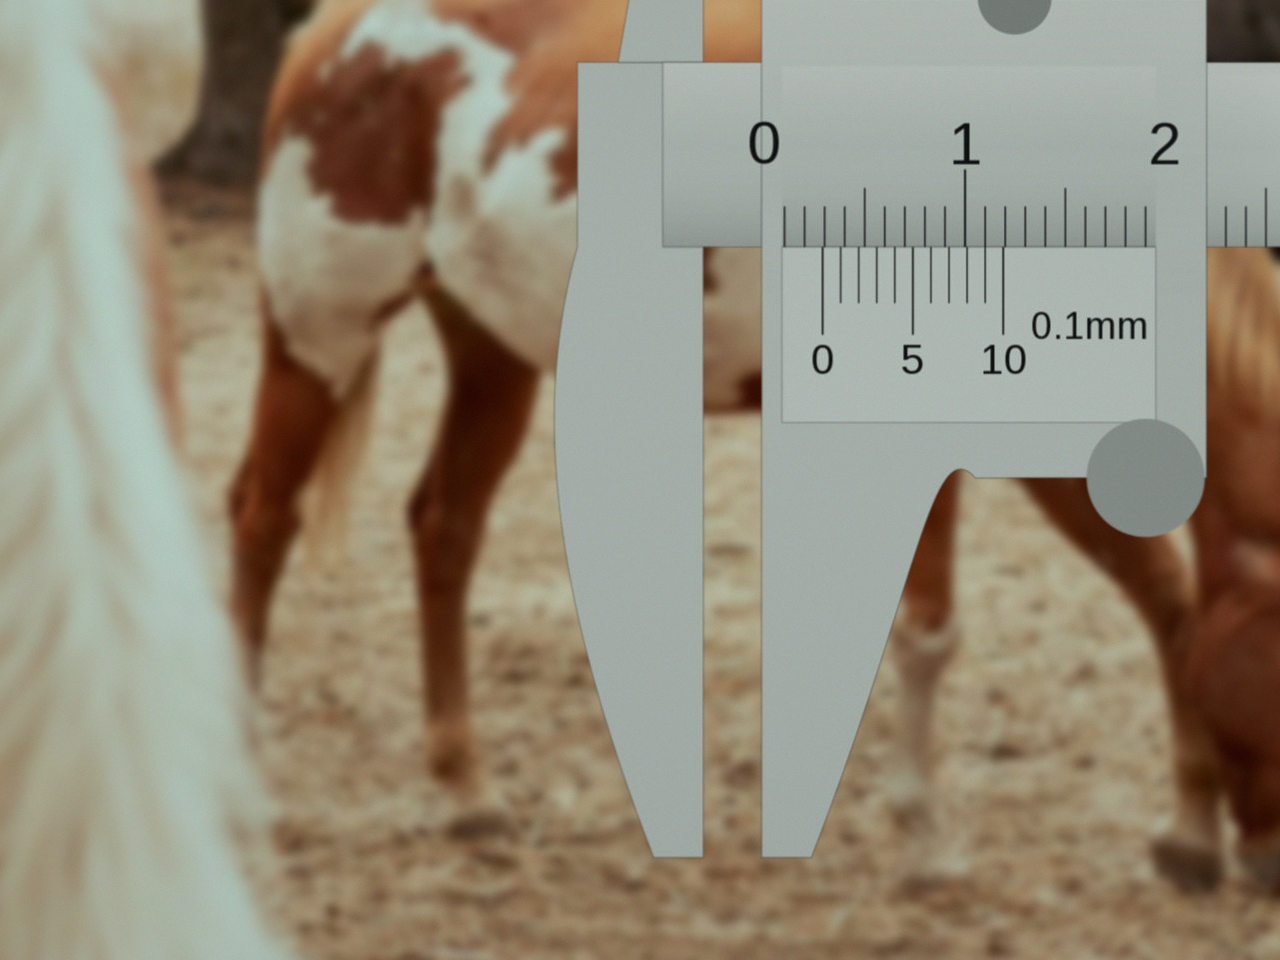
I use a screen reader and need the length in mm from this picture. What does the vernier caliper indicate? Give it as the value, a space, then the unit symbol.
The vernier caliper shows 2.9 mm
